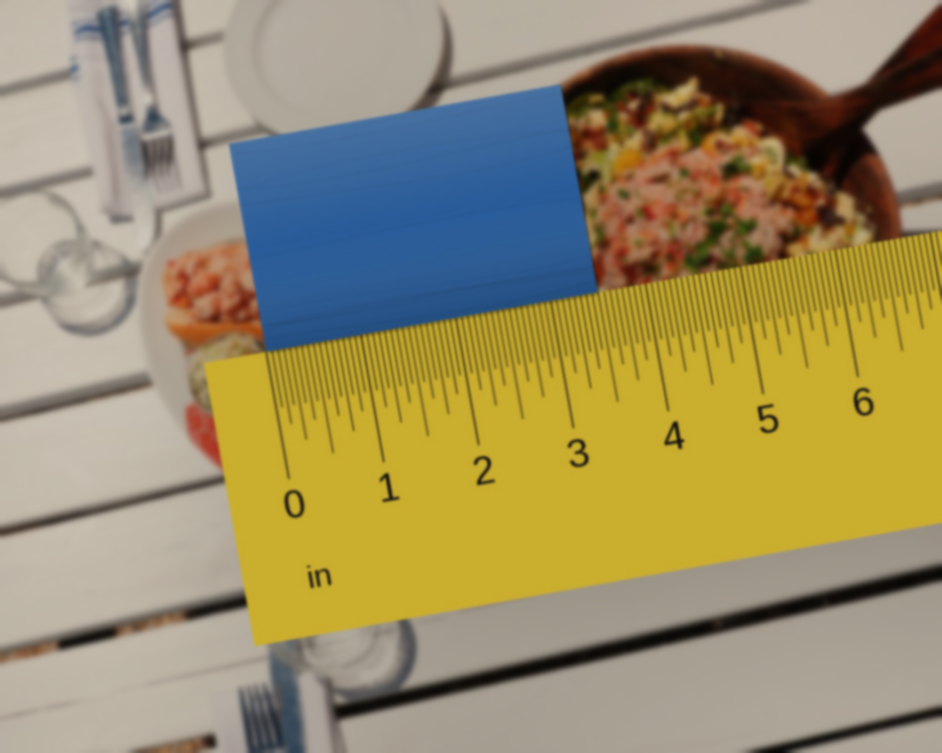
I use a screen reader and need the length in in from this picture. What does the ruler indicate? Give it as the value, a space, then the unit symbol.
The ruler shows 3.5 in
